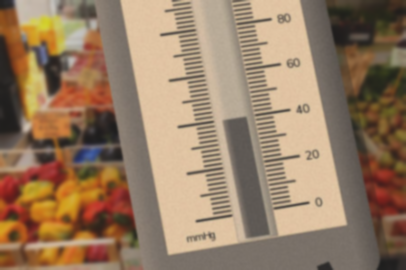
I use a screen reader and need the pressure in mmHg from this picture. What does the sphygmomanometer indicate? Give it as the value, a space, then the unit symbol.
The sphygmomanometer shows 40 mmHg
